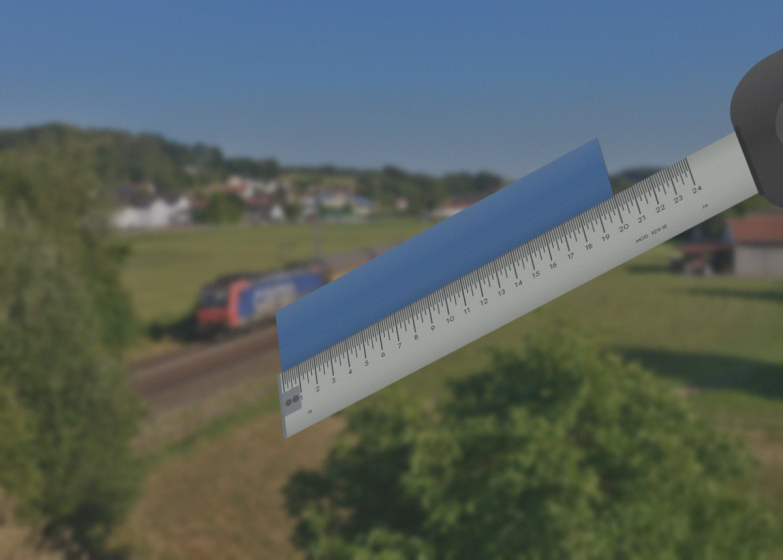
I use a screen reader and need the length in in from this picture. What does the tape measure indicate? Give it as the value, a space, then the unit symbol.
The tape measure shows 20 in
